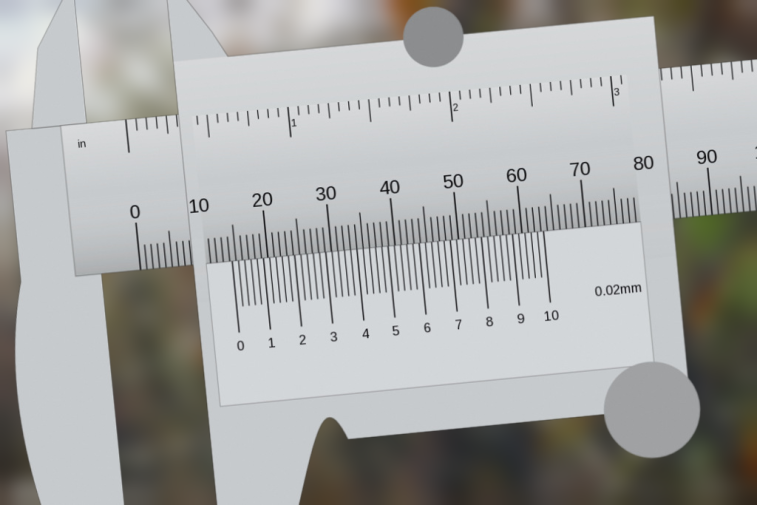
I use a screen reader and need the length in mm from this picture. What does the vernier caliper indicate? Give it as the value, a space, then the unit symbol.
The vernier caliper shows 14.4 mm
